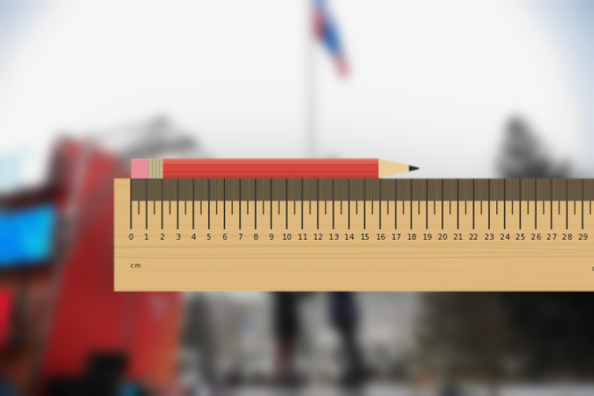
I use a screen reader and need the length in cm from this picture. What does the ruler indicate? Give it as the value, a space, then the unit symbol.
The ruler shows 18.5 cm
